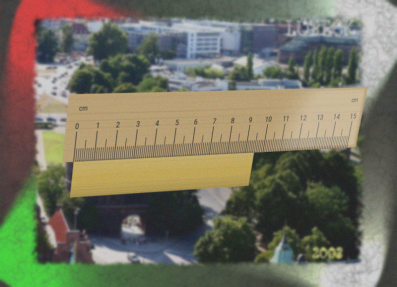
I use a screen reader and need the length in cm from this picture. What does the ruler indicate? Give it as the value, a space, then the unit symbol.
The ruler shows 9.5 cm
